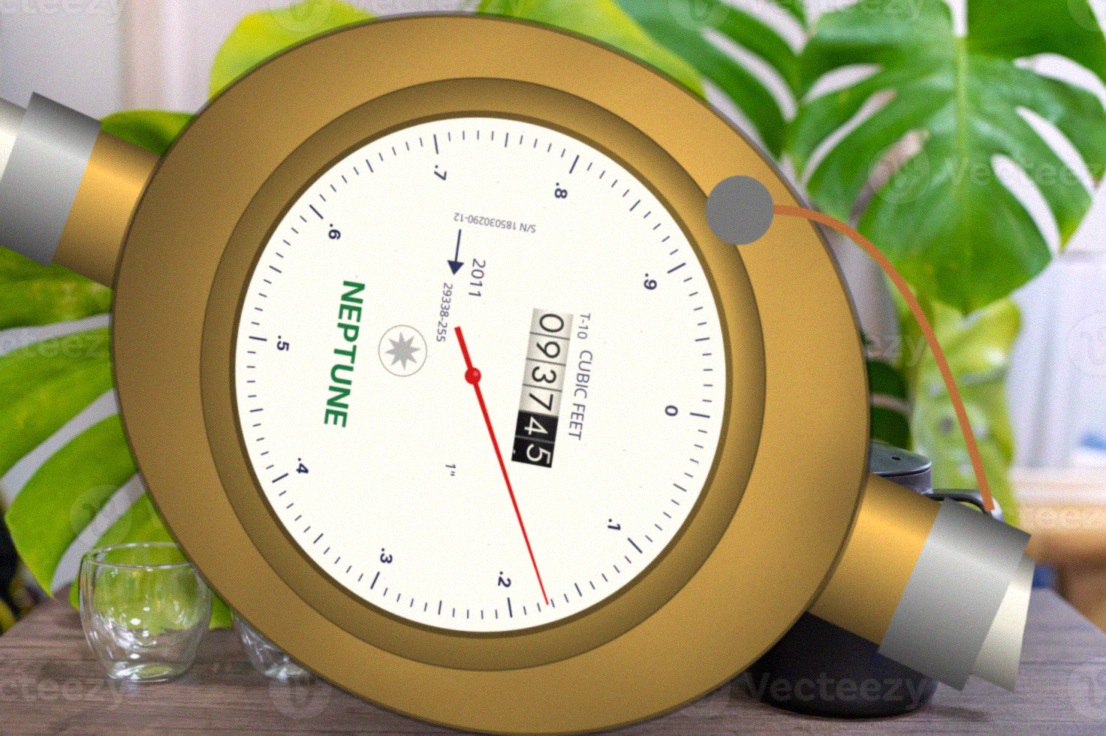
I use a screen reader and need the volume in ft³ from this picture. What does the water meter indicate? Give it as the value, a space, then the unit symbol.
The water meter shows 93745.17 ft³
